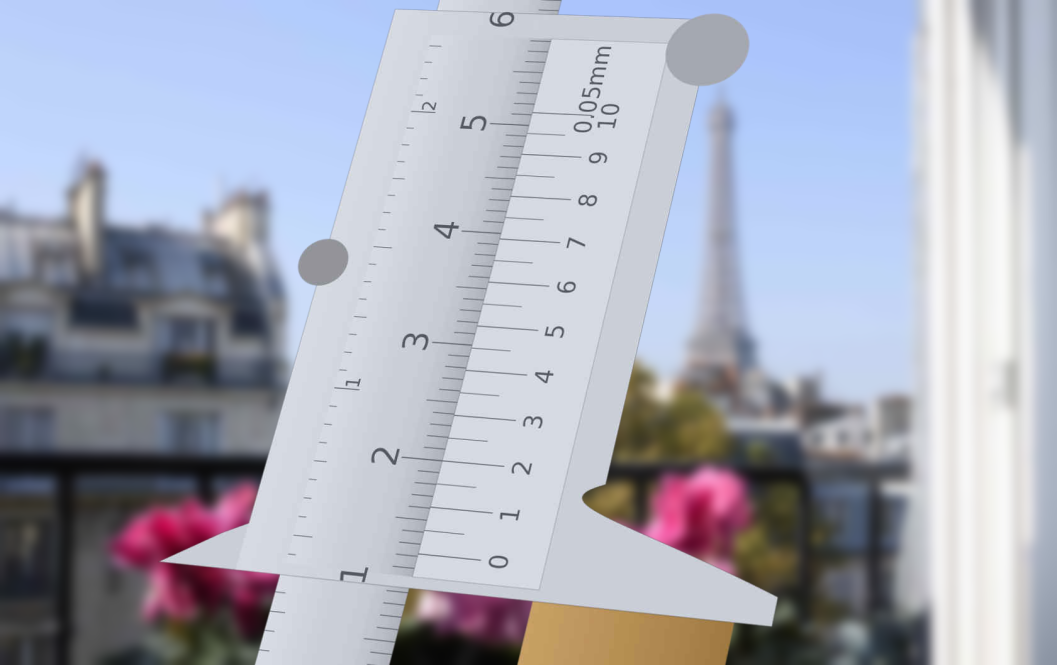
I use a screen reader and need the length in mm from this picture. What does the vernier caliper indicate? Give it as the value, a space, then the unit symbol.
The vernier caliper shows 12.2 mm
